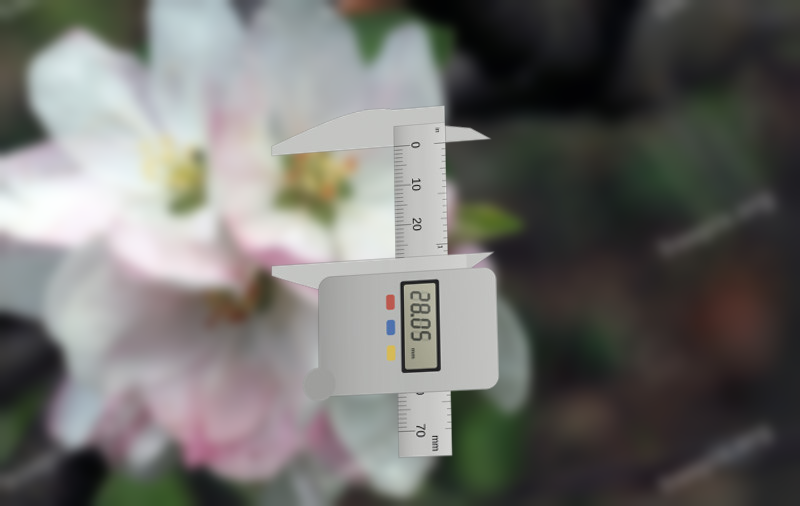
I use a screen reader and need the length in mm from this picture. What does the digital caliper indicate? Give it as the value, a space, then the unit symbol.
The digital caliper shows 28.05 mm
